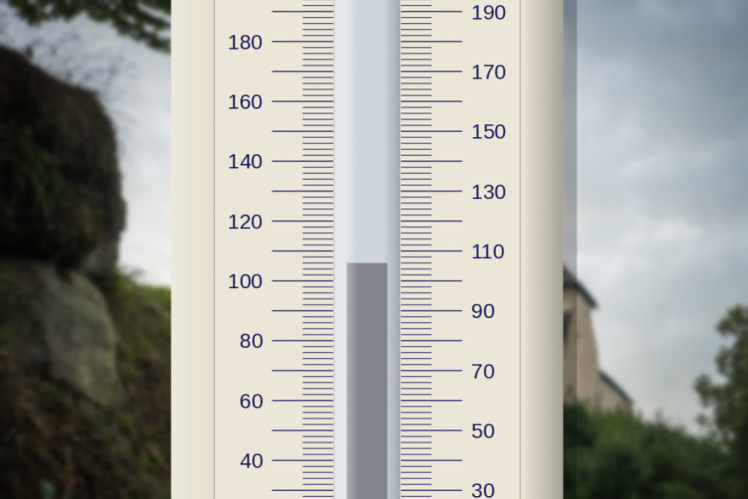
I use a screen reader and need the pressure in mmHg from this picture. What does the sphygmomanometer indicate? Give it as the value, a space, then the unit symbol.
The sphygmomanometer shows 106 mmHg
